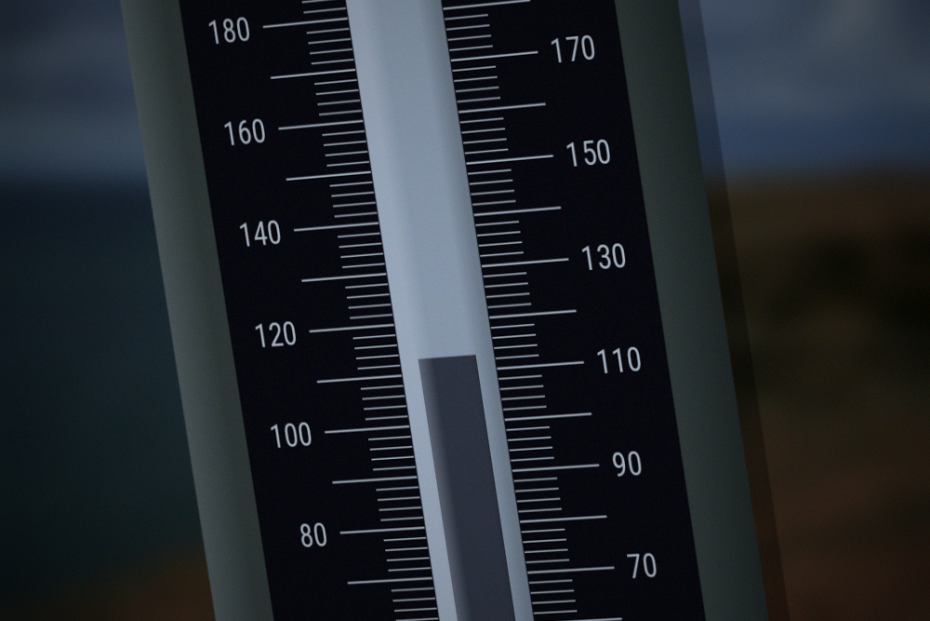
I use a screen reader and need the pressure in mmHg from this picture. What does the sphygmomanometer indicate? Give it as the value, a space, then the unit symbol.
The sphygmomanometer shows 113 mmHg
